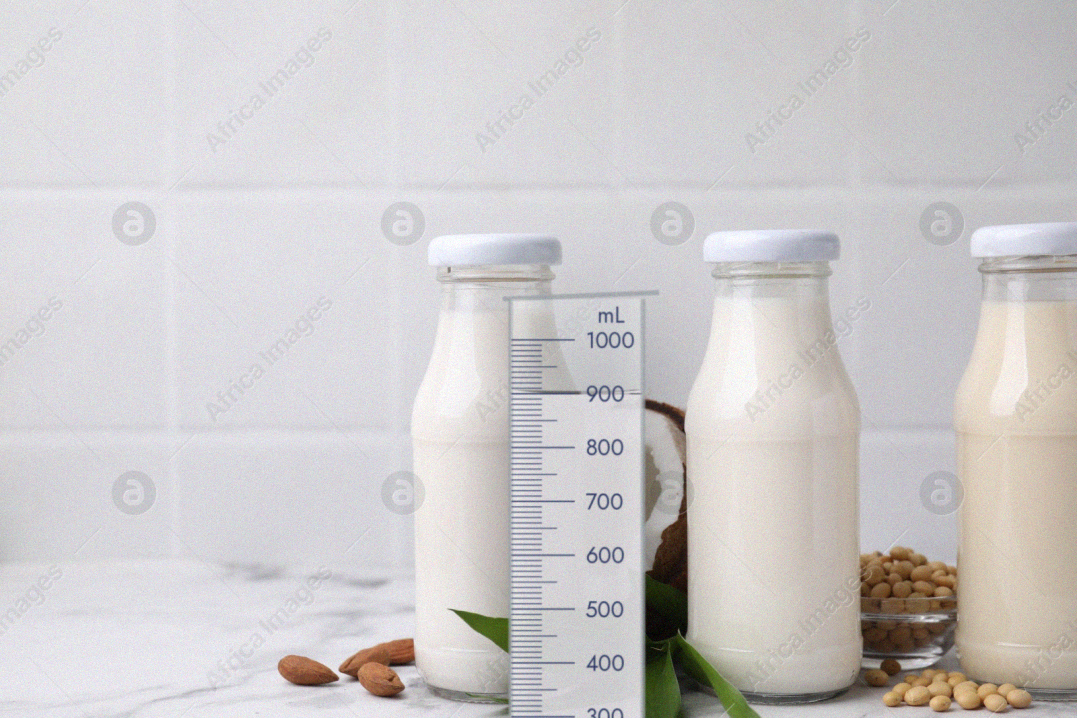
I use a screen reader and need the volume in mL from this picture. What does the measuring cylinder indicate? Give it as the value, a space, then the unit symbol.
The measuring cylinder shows 900 mL
